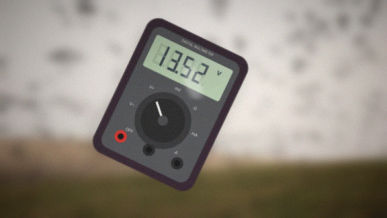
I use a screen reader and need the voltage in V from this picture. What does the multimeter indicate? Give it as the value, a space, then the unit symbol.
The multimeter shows 13.52 V
